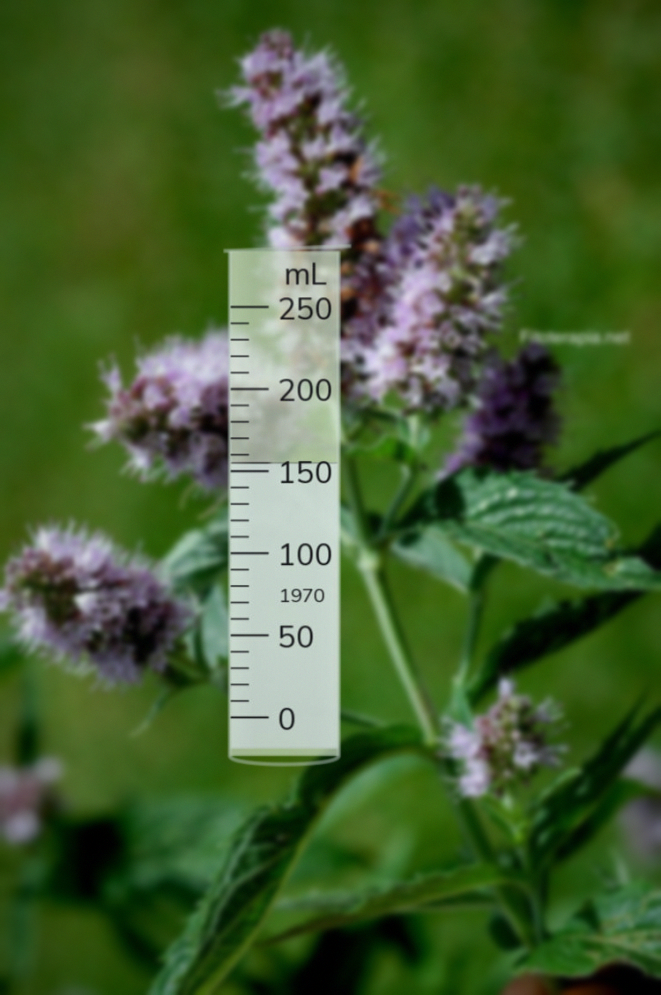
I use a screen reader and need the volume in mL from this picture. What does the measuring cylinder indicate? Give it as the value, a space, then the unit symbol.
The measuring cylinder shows 155 mL
